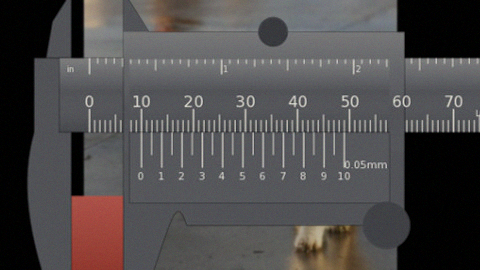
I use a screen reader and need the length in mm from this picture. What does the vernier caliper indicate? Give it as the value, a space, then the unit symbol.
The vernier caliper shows 10.0 mm
